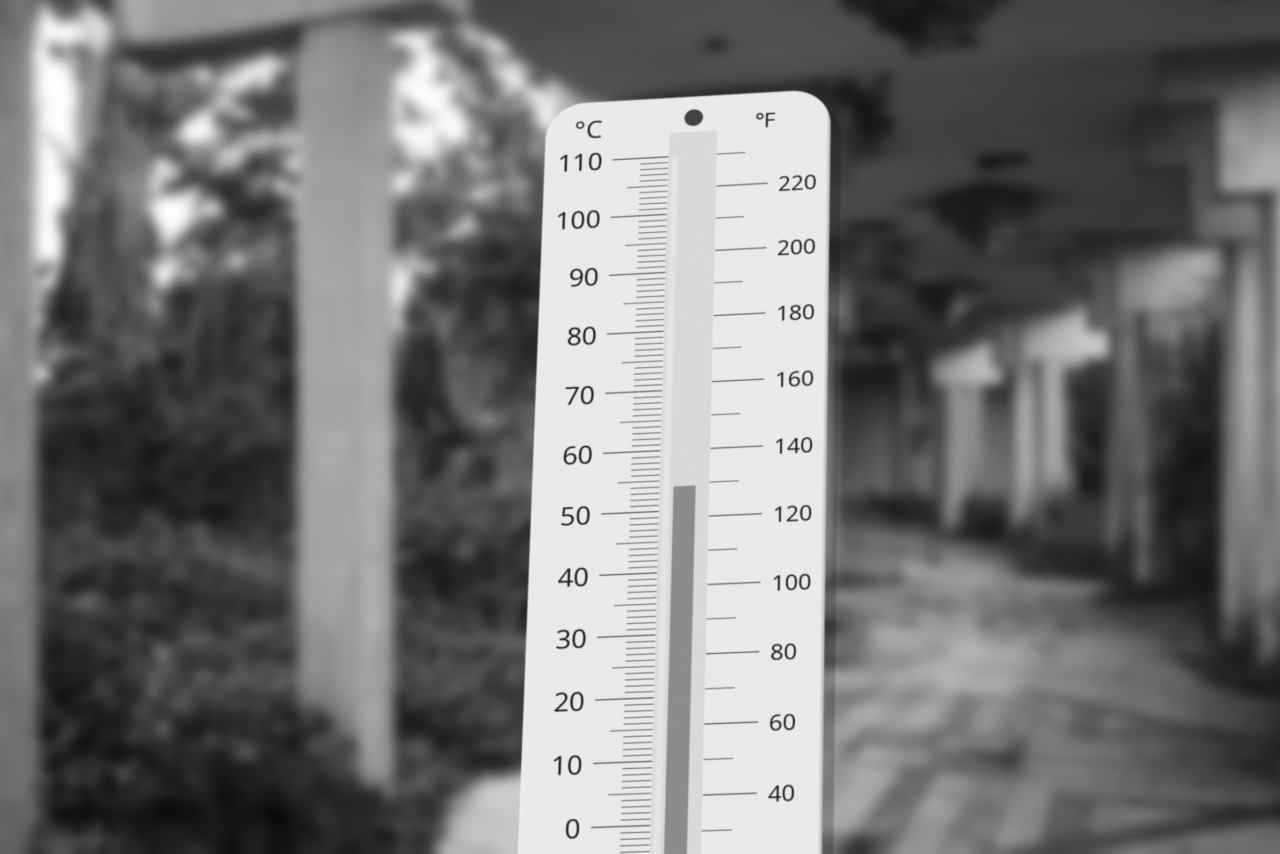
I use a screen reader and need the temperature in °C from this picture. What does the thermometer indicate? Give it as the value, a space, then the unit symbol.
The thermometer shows 54 °C
